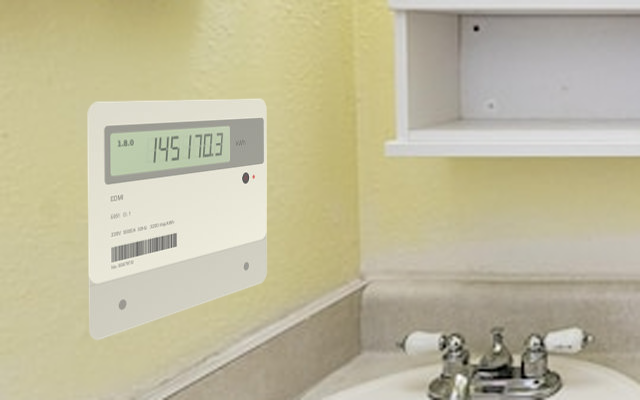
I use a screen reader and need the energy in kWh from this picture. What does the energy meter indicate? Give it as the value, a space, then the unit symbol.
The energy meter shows 145170.3 kWh
